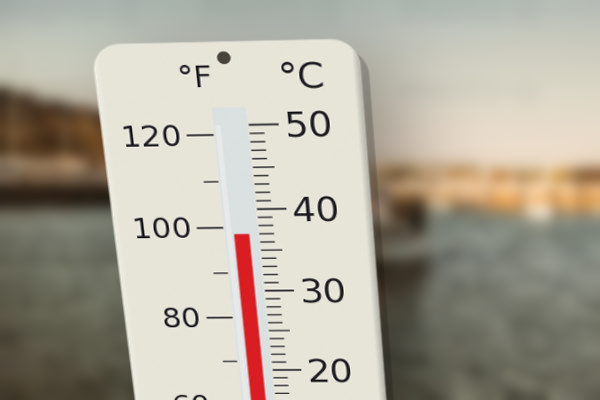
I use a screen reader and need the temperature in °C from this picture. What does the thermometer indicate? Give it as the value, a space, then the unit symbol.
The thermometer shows 37 °C
